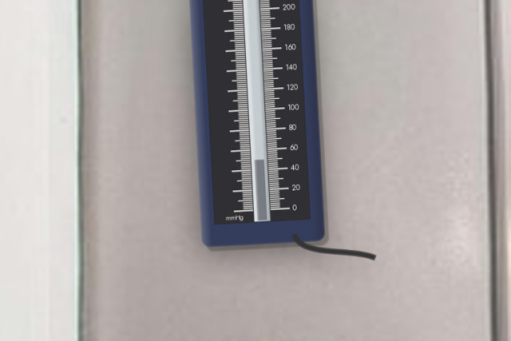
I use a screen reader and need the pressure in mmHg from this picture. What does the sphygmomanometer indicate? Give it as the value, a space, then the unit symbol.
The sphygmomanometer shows 50 mmHg
